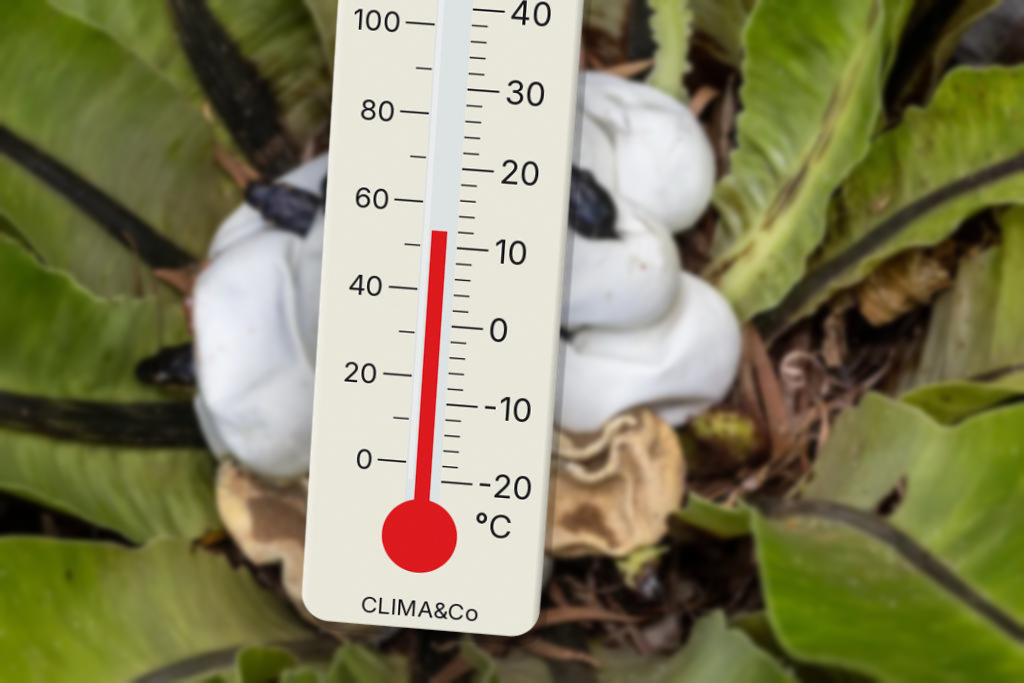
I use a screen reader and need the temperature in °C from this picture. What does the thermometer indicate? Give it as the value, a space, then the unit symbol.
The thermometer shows 12 °C
